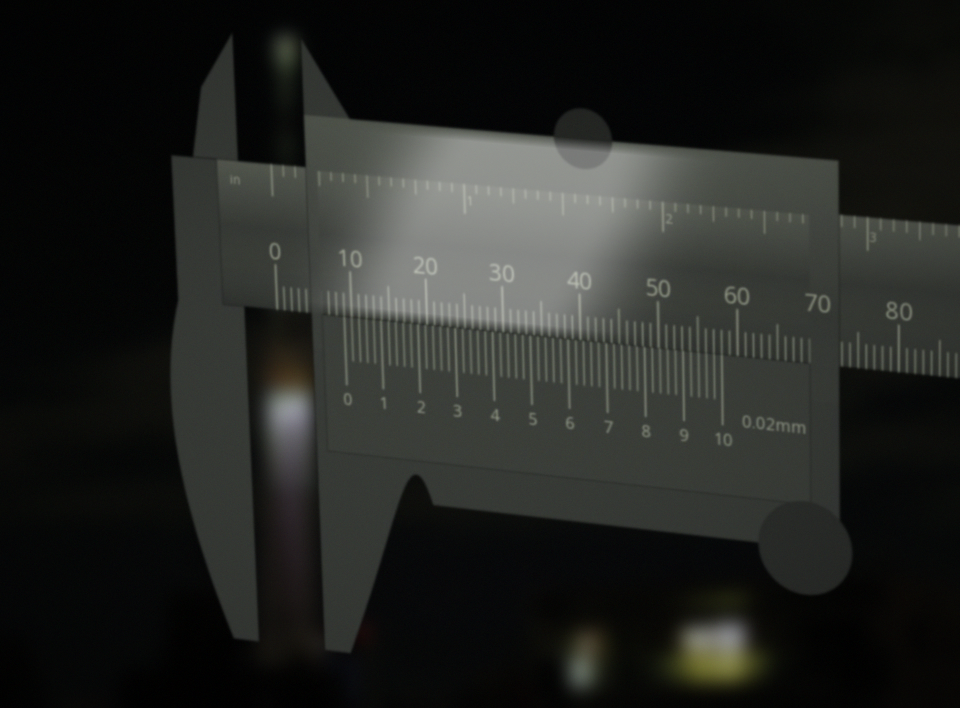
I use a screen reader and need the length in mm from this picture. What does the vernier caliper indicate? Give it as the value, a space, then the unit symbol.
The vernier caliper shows 9.0 mm
